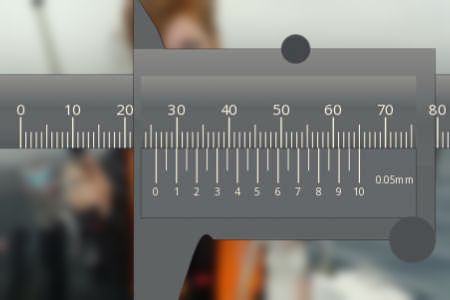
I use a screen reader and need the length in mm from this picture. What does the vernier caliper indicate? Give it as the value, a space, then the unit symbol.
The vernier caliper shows 26.0 mm
